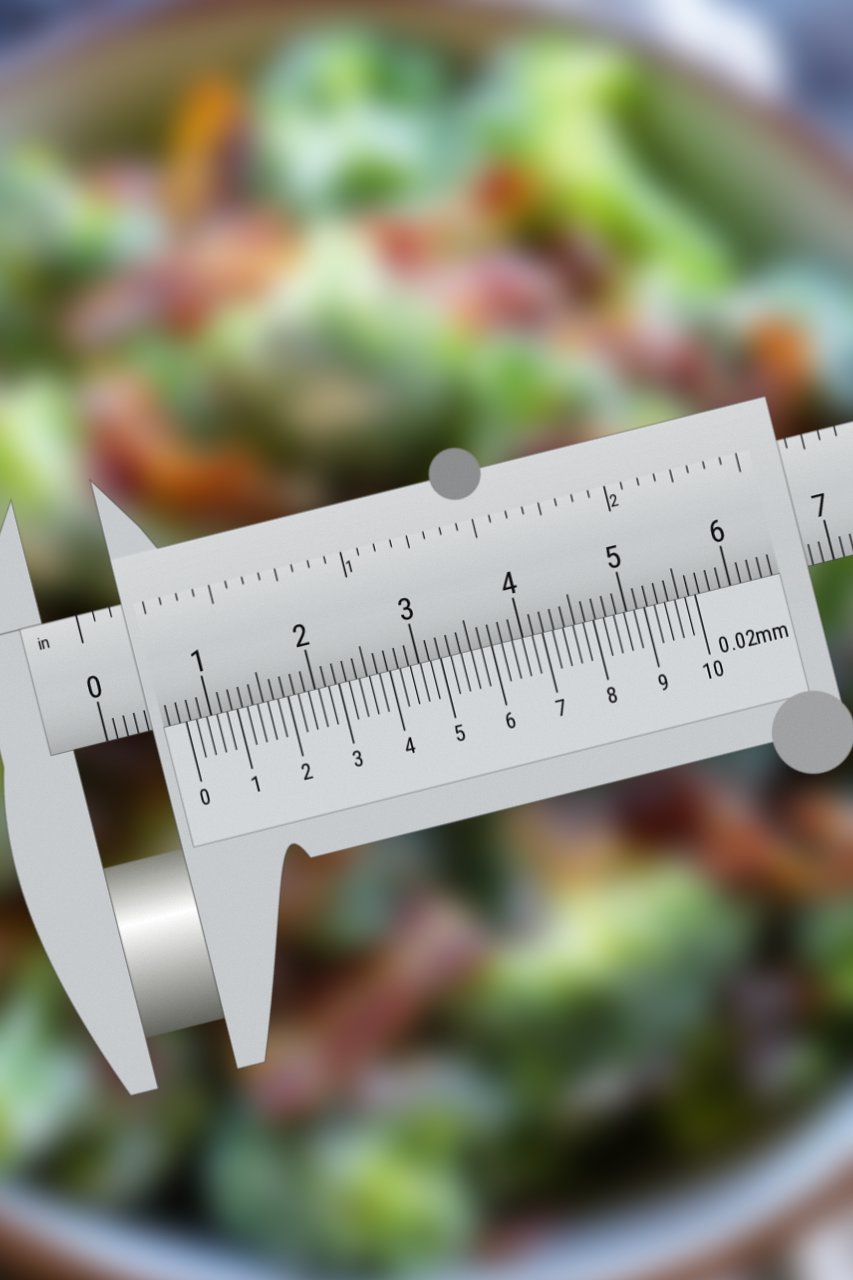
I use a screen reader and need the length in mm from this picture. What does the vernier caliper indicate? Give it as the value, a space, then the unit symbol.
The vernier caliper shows 7.6 mm
